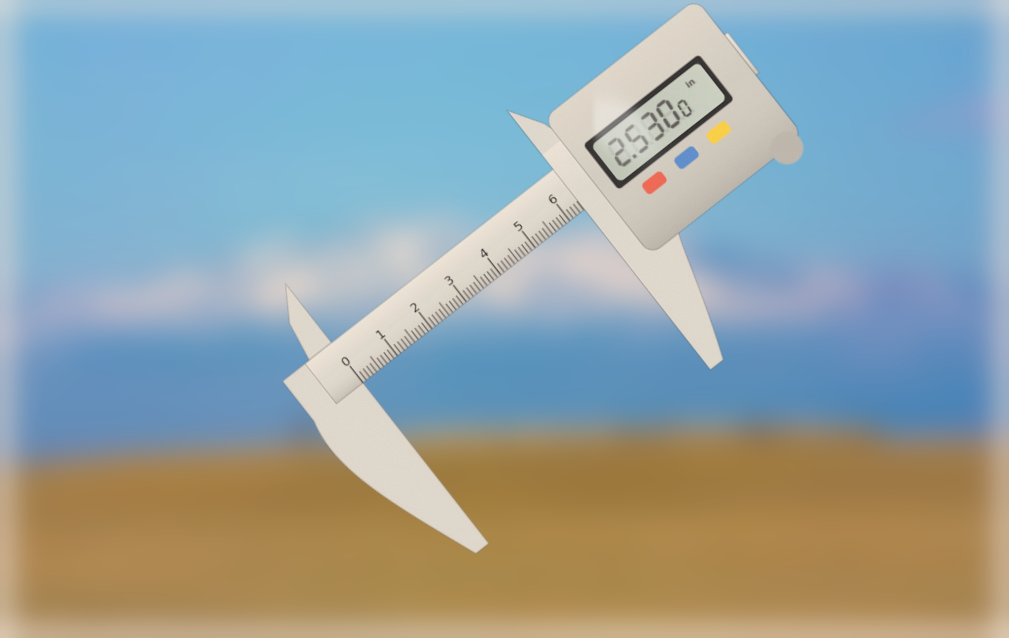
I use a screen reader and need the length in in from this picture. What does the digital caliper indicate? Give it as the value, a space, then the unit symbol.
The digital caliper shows 2.5300 in
